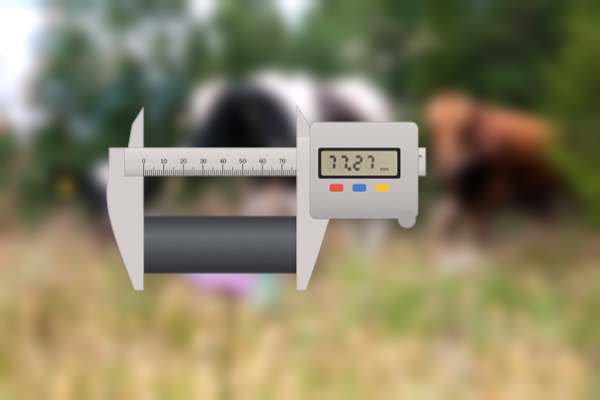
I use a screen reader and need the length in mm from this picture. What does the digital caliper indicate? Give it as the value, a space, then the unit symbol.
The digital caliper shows 77.27 mm
